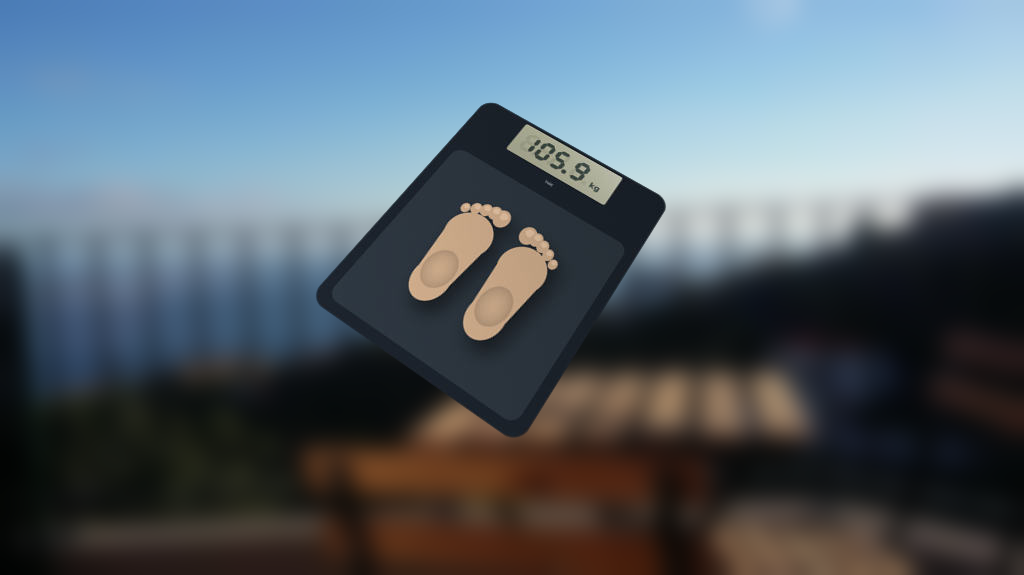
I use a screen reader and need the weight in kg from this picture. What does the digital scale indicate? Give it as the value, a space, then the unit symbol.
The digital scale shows 105.9 kg
